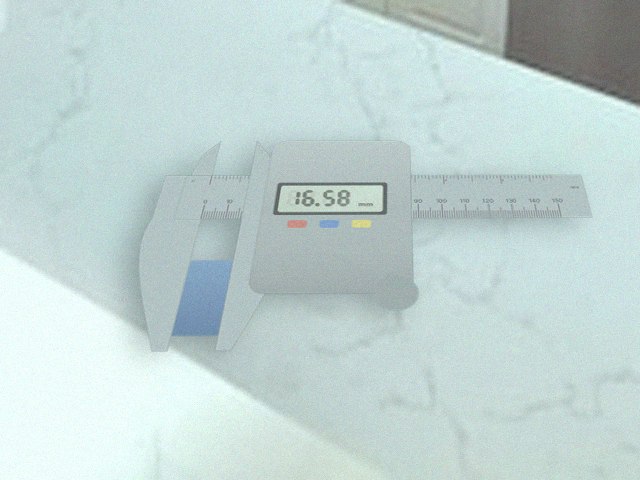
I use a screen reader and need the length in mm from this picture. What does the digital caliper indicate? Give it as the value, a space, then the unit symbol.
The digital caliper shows 16.58 mm
